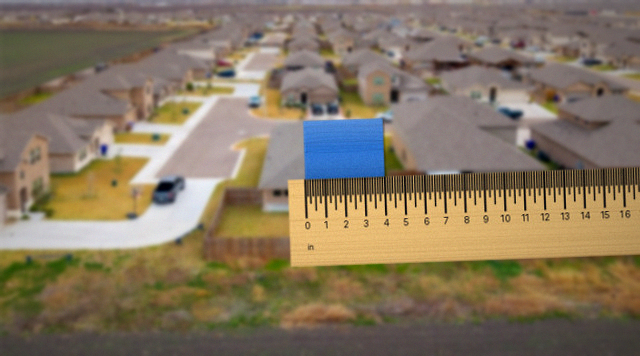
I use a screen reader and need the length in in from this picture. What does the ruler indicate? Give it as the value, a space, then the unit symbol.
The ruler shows 4 in
